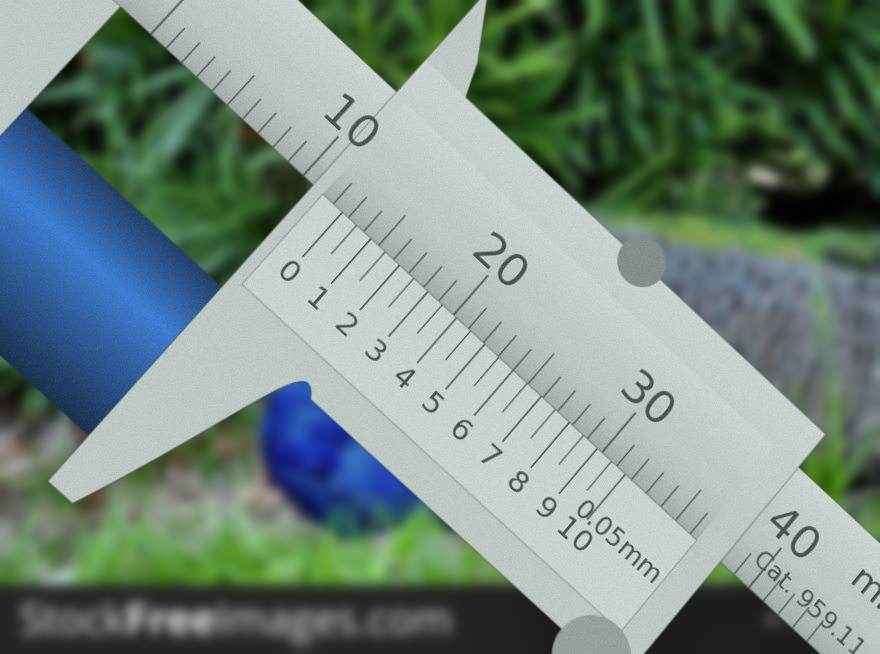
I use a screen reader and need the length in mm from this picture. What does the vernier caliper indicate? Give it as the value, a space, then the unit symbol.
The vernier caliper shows 12.6 mm
